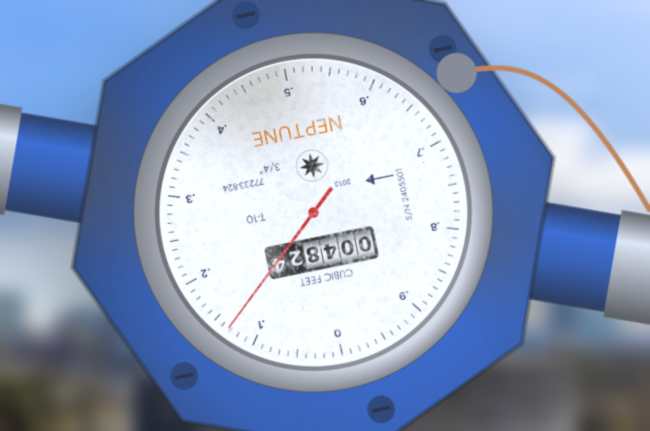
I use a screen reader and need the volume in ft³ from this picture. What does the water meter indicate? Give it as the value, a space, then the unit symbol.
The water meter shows 4824.13 ft³
